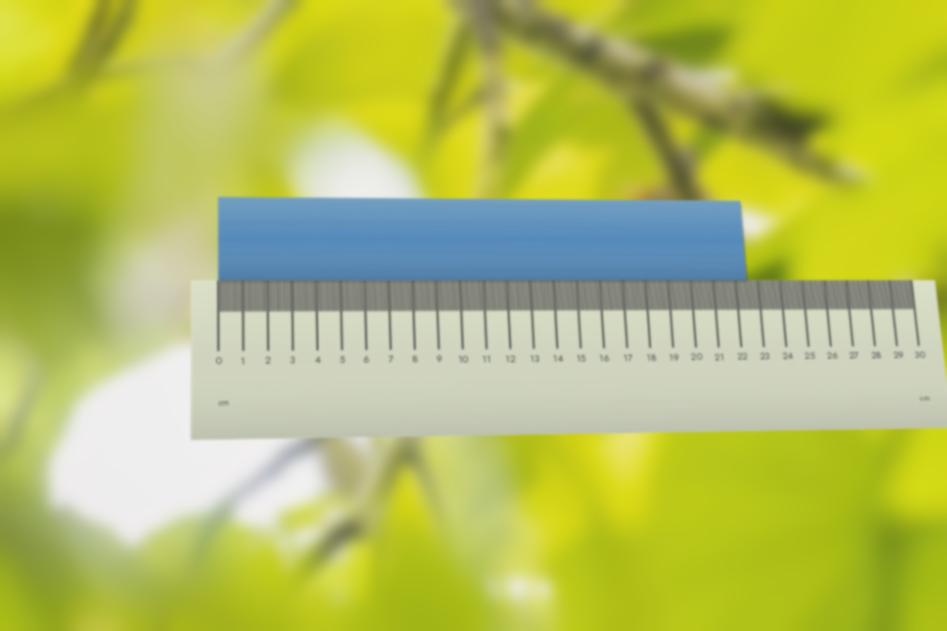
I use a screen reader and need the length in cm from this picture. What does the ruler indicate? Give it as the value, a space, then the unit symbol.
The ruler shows 22.5 cm
